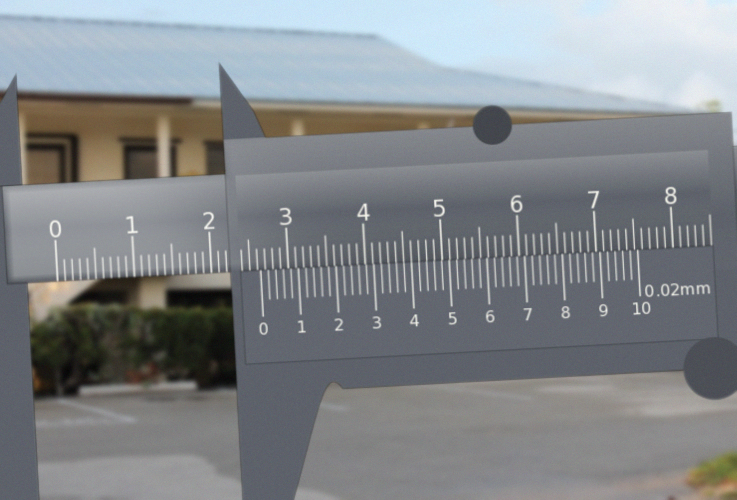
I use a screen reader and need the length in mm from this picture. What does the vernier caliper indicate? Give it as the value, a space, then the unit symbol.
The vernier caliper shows 26.4 mm
